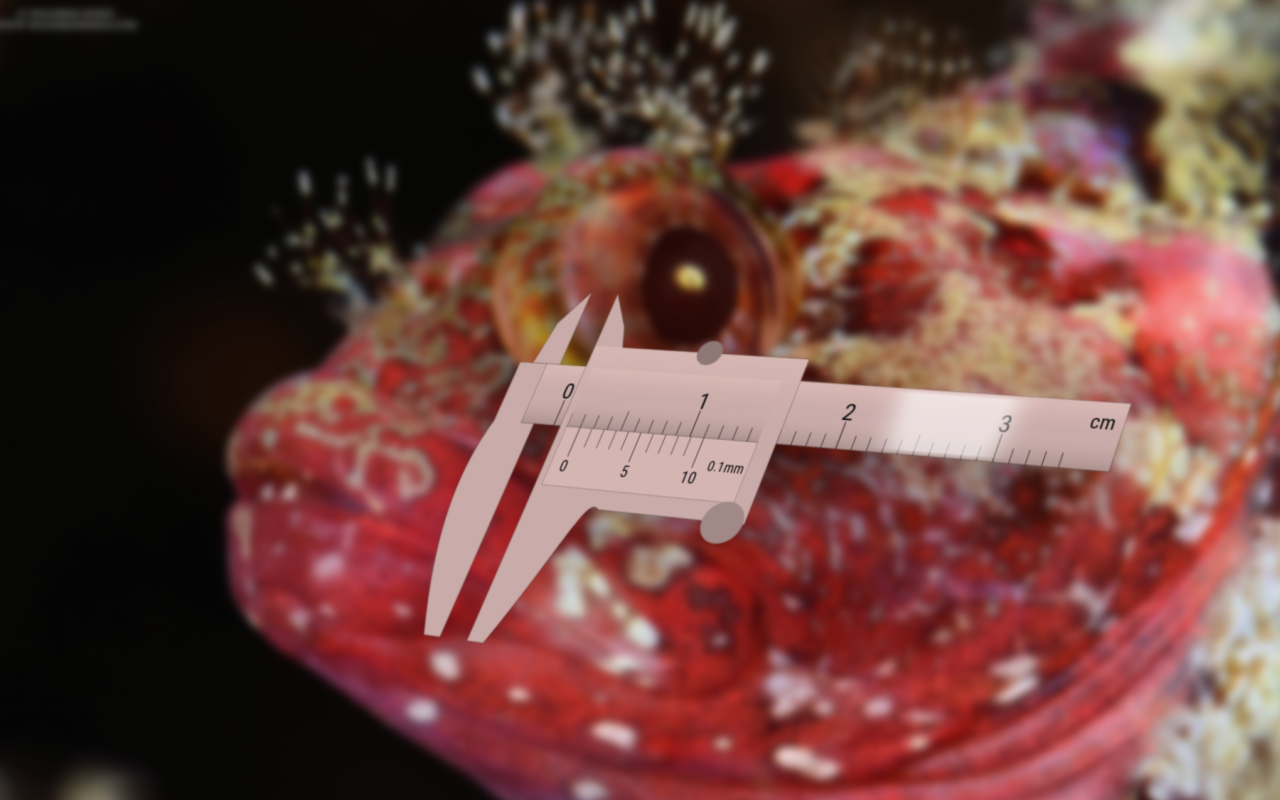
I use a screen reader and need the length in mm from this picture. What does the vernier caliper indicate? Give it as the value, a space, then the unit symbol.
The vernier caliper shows 2.0 mm
